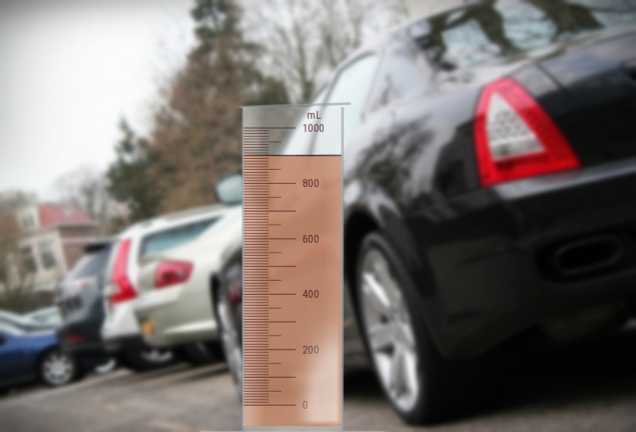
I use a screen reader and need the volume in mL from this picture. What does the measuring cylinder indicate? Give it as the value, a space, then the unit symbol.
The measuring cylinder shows 900 mL
